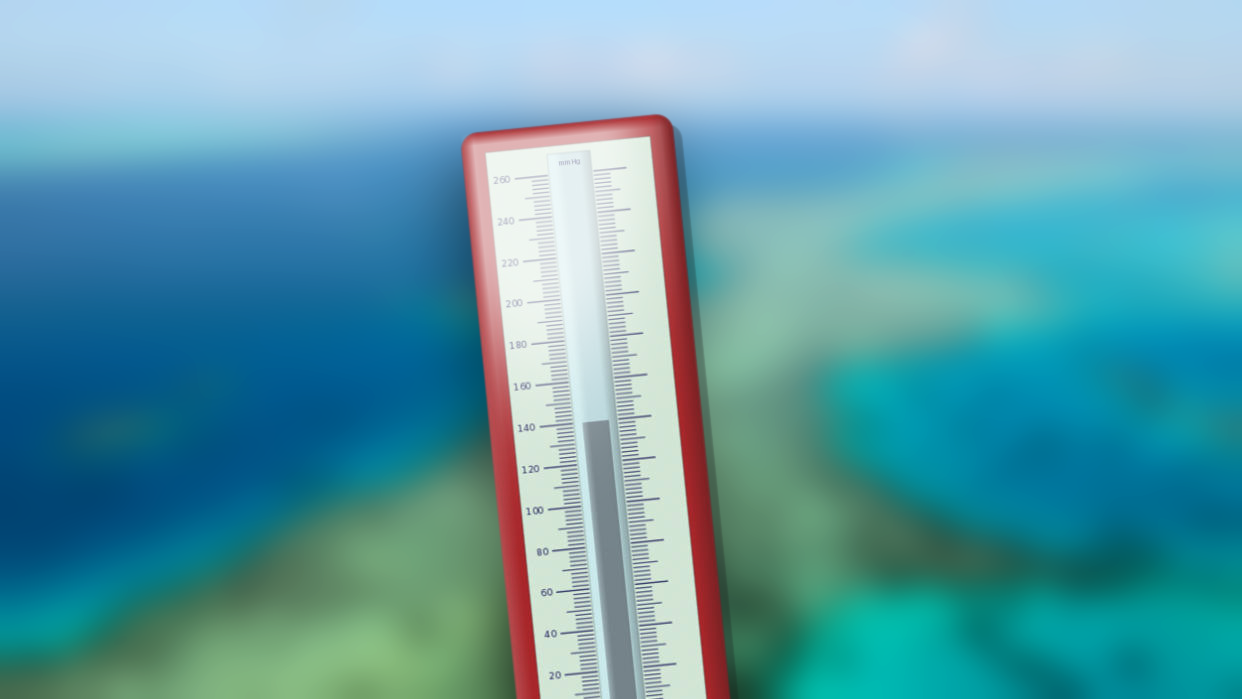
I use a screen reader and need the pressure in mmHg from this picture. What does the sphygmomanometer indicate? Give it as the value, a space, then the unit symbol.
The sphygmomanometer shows 140 mmHg
